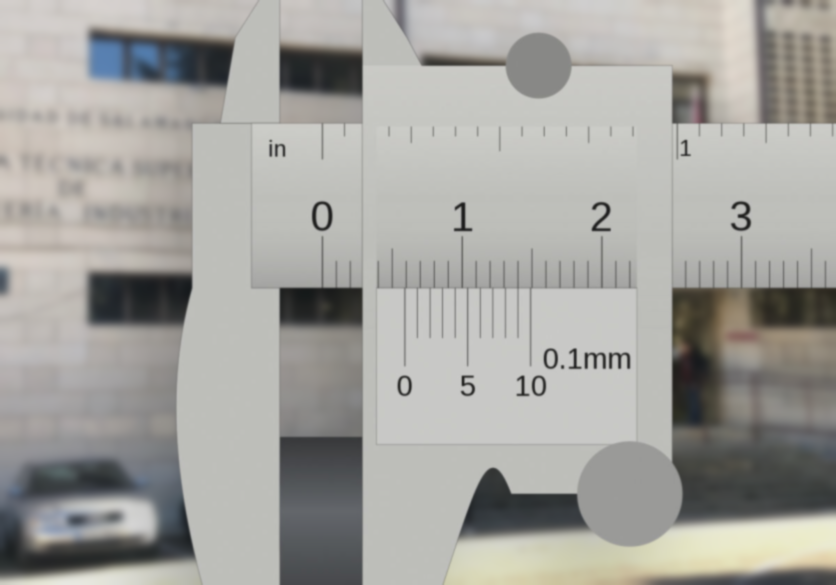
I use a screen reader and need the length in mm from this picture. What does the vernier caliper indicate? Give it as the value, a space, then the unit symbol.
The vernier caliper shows 5.9 mm
